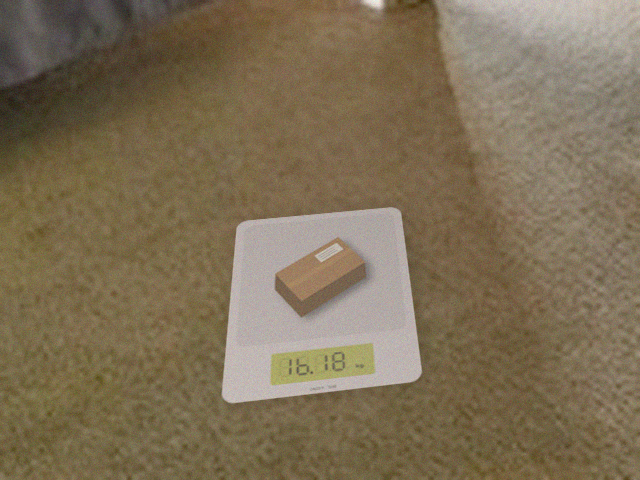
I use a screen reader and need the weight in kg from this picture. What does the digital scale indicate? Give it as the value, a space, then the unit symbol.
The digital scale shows 16.18 kg
